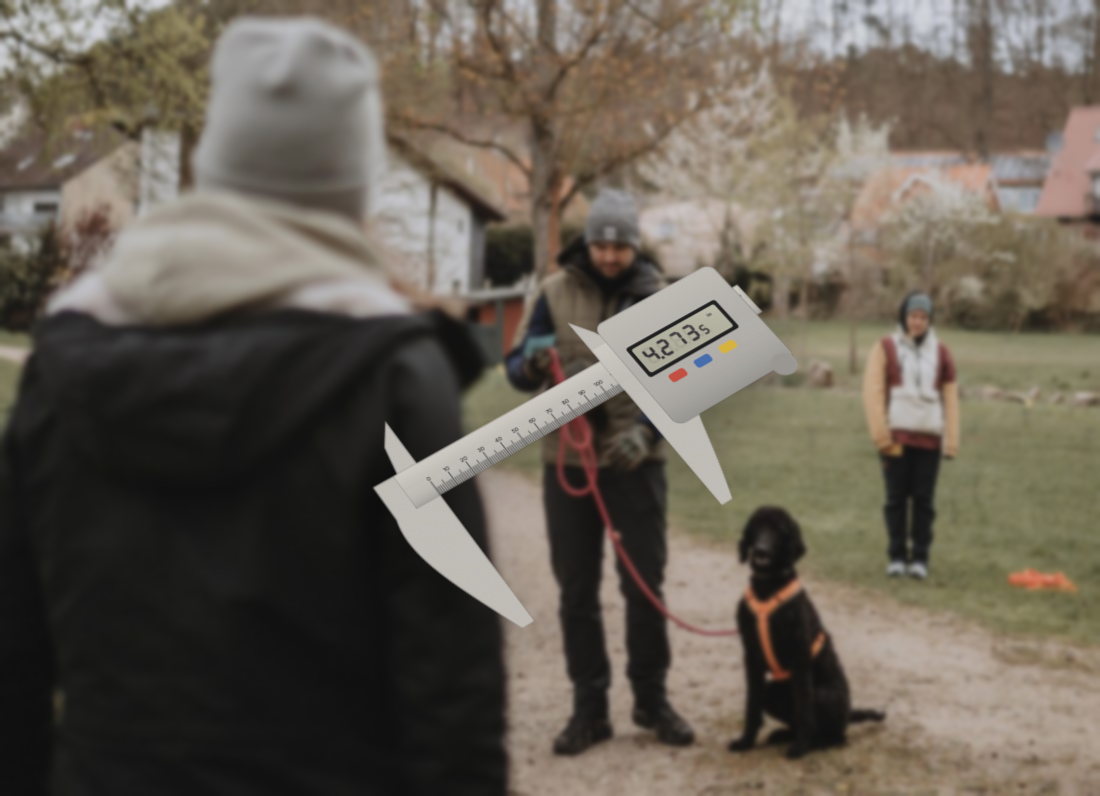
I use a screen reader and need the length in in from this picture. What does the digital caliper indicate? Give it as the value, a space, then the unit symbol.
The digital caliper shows 4.2735 in
